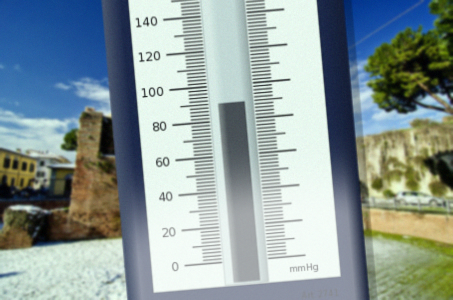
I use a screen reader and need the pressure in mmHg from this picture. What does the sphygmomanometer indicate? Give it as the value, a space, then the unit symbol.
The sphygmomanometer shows 90 mmHg
